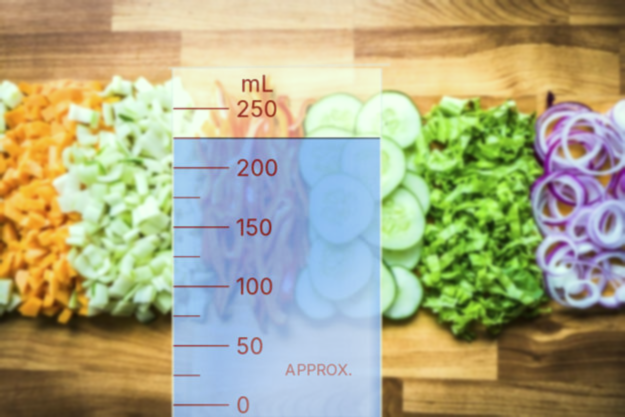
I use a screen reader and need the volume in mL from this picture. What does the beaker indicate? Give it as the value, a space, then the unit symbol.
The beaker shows 225 mL
